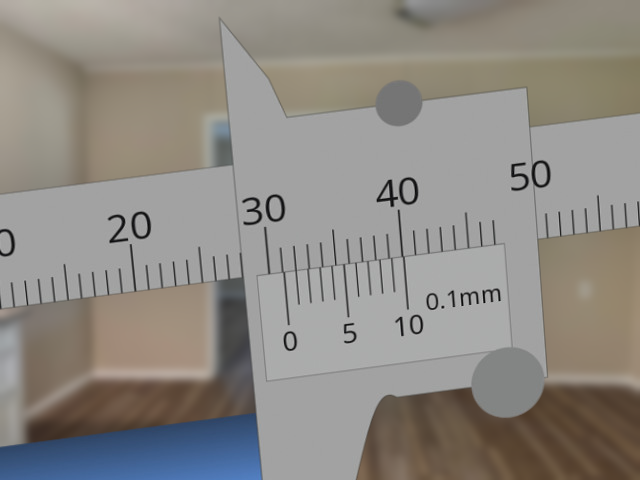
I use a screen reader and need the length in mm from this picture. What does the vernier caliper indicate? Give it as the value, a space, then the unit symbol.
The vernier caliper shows 31.1 mm
